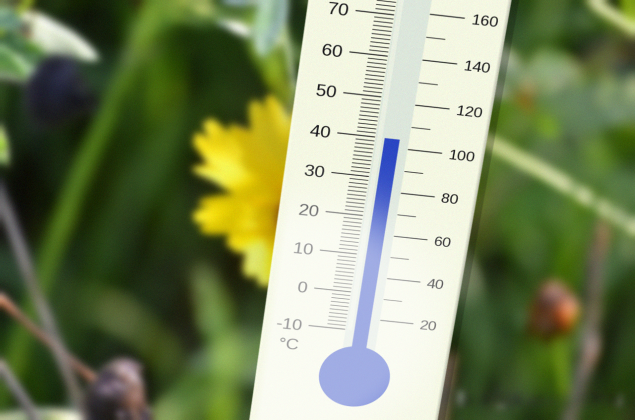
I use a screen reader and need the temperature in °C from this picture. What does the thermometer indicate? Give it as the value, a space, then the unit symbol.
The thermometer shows 40 °C
